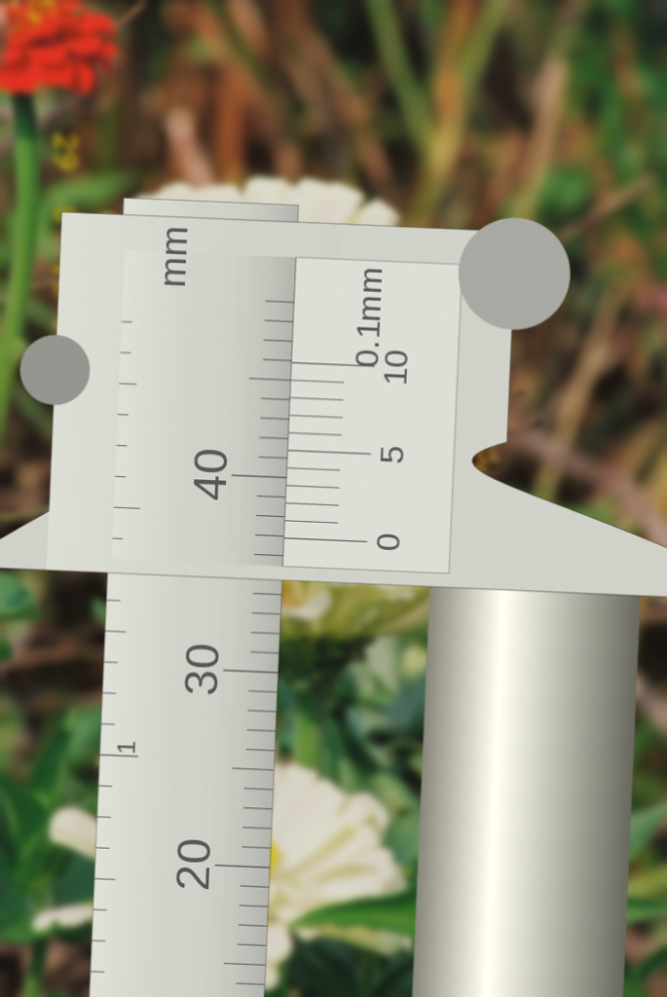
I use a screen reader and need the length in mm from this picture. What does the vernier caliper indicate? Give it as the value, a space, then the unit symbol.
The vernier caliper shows 36.9 mm
